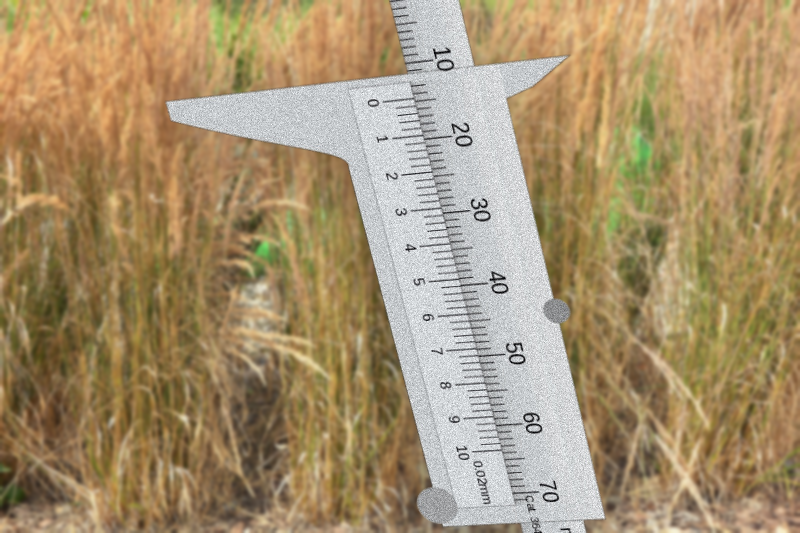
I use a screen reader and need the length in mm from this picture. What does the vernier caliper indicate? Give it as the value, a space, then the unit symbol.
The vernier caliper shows 14.6 mm
